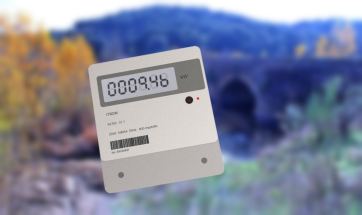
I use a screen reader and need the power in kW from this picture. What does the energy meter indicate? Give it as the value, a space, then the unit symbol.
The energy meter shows 9.46 kW
